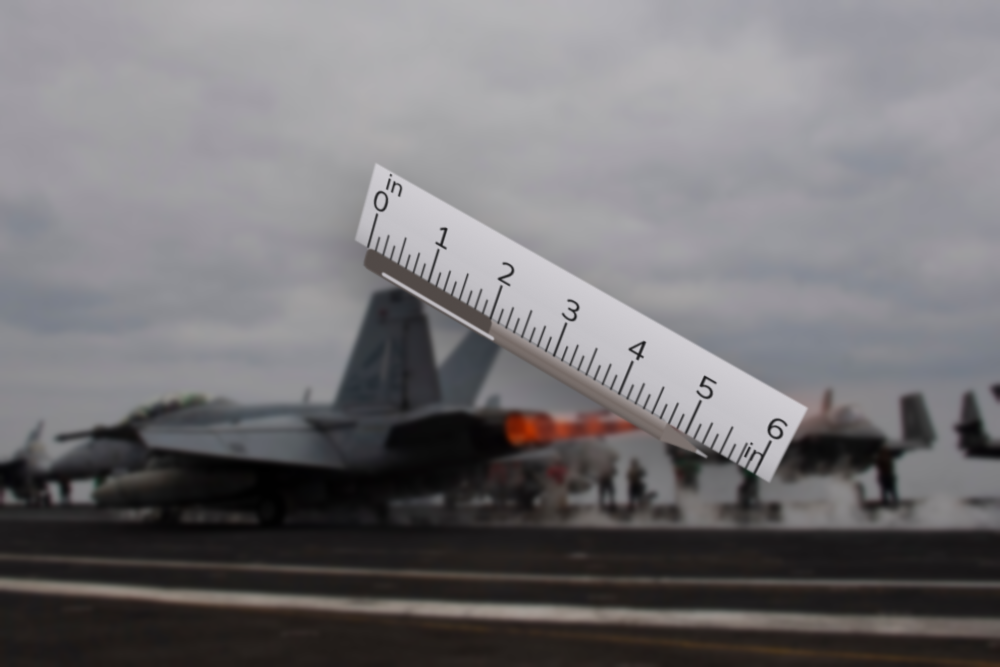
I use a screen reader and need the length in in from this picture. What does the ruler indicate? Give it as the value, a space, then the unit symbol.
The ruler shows 5.375 in
